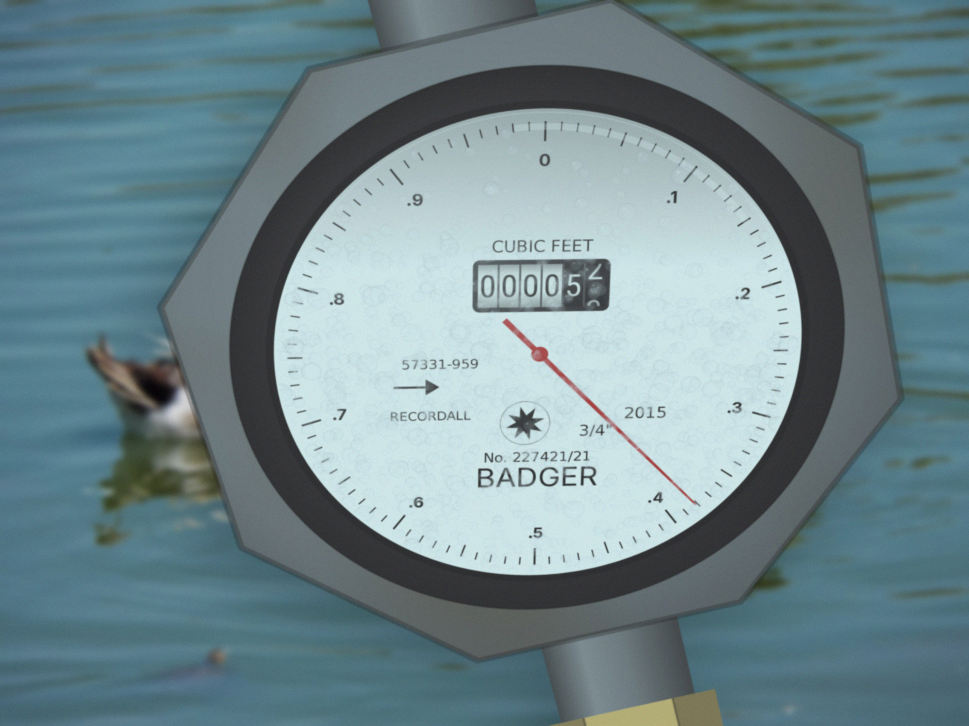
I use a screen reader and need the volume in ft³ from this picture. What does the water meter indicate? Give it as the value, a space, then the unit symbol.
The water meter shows 52.38 ft³
